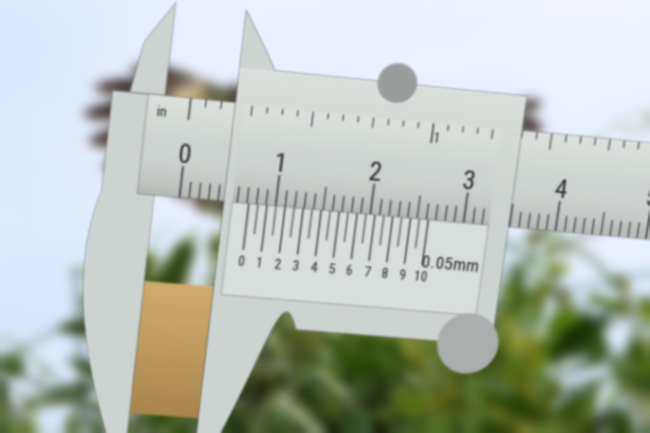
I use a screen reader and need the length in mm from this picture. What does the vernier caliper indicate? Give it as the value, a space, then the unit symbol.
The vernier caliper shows 7.2 mm
